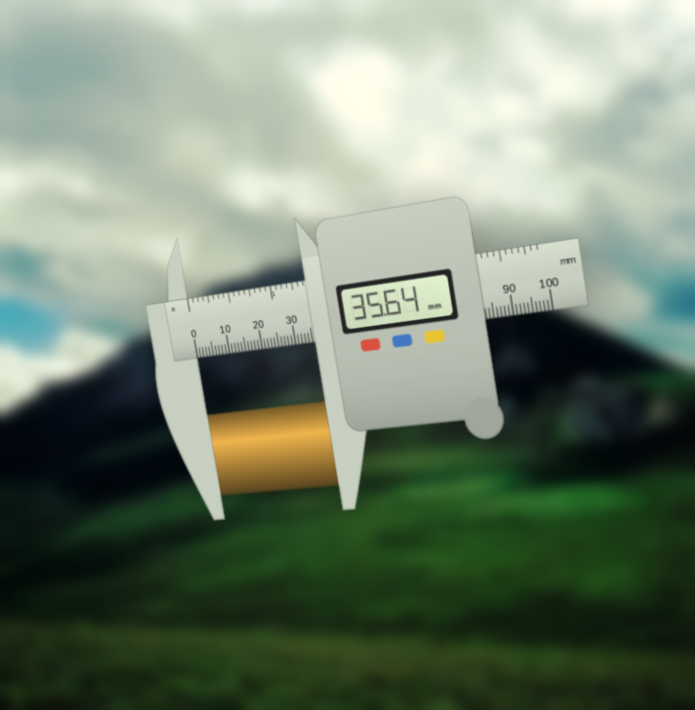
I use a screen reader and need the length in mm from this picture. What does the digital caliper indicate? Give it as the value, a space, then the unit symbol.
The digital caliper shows 35.64 mm
